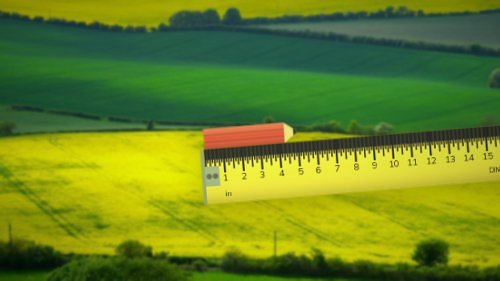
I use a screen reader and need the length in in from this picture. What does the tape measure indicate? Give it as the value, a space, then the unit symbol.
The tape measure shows 5 in
